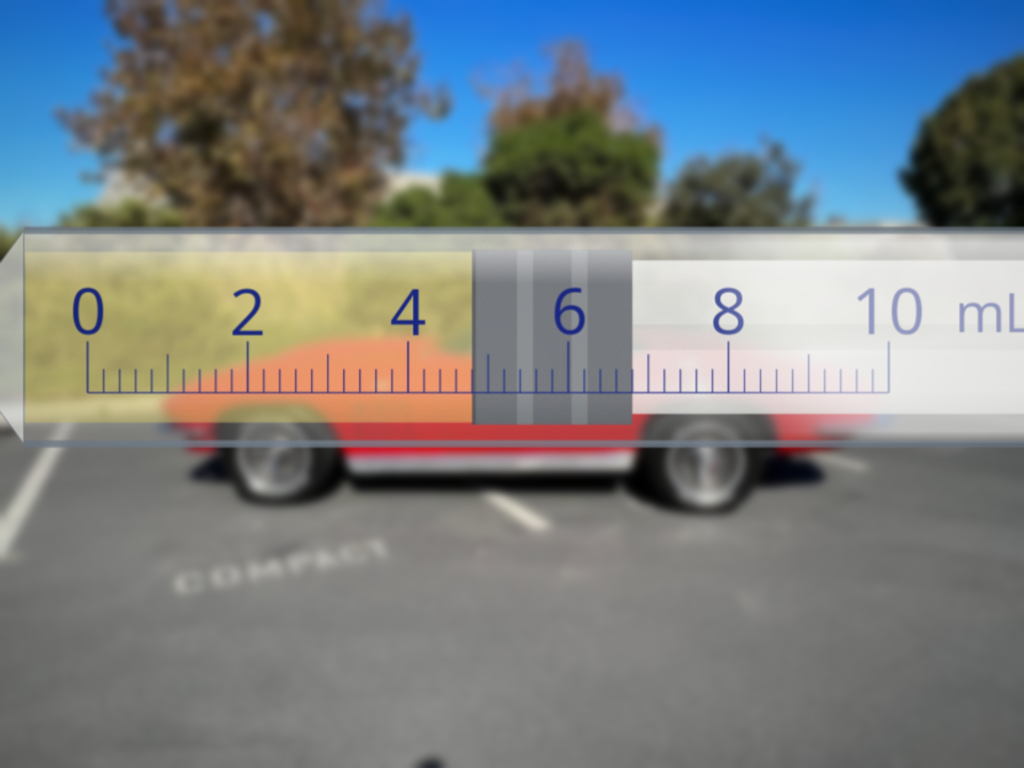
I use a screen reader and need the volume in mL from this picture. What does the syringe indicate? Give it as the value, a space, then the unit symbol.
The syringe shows 4.8 mL
